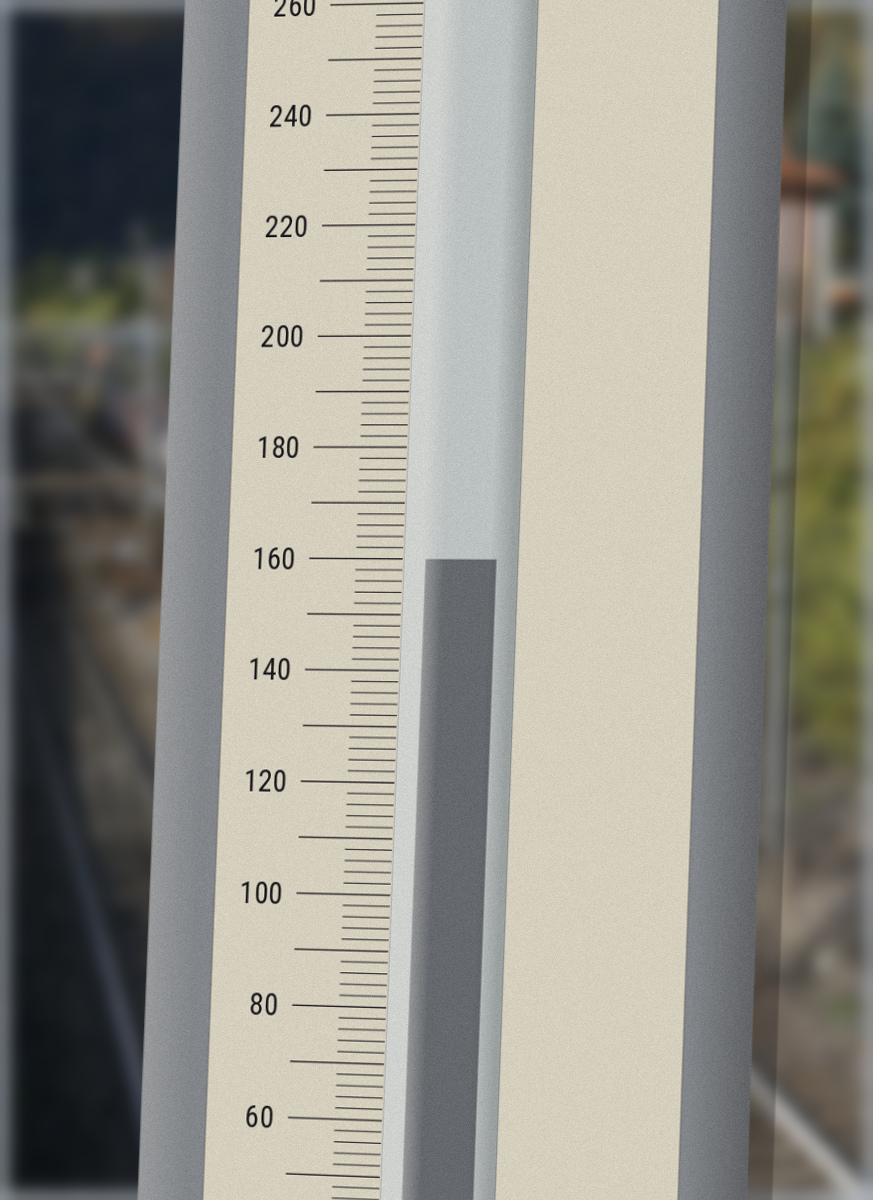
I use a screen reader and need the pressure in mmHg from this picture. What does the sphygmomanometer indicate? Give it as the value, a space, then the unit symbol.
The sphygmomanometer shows 160 mmHg
